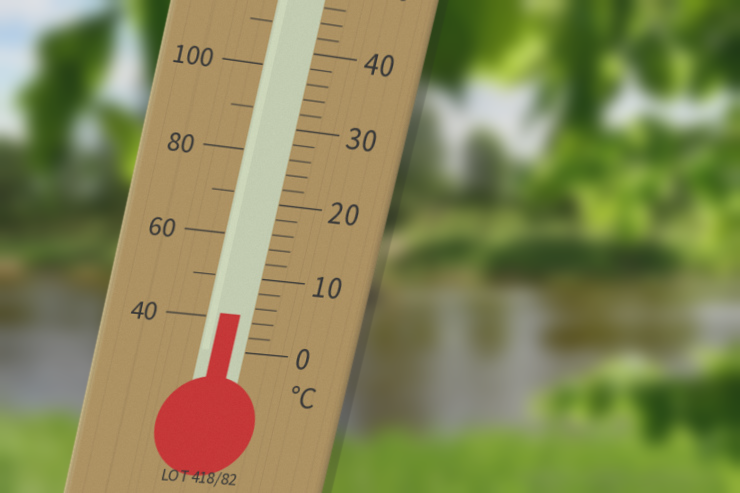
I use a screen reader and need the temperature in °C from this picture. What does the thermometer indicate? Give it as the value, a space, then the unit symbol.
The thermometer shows 5 °C
